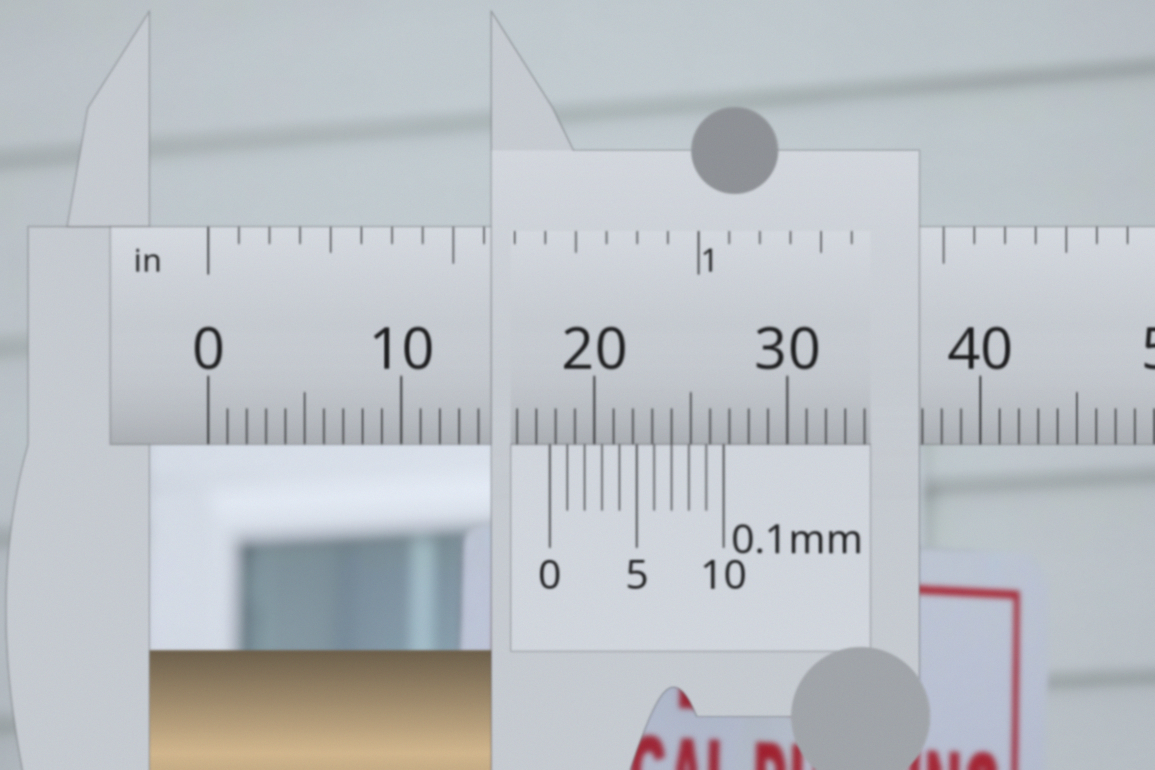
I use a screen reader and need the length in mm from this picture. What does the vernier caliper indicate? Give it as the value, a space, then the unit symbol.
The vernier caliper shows 17.7 mm
